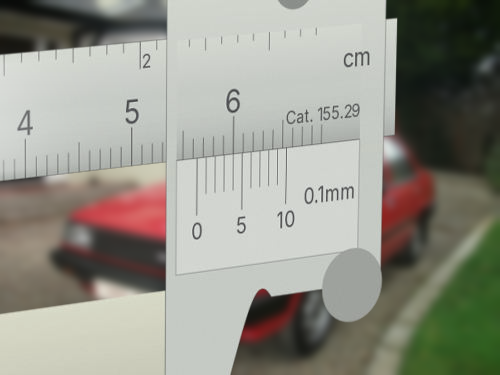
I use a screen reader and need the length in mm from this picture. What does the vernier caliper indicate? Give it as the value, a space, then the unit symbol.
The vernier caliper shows 56.4 mm
